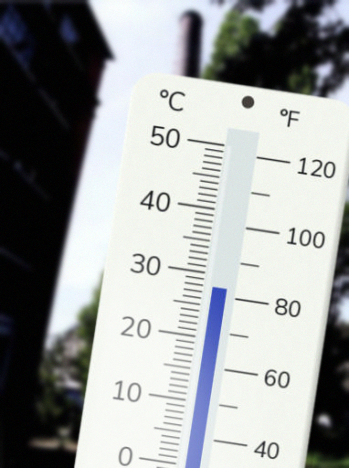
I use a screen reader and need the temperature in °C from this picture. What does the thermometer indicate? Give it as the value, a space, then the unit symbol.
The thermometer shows 28 °C
